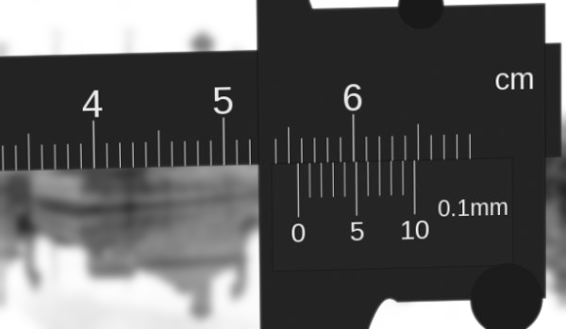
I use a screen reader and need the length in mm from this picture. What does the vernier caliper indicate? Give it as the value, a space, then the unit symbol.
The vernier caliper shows 55.7 mm
